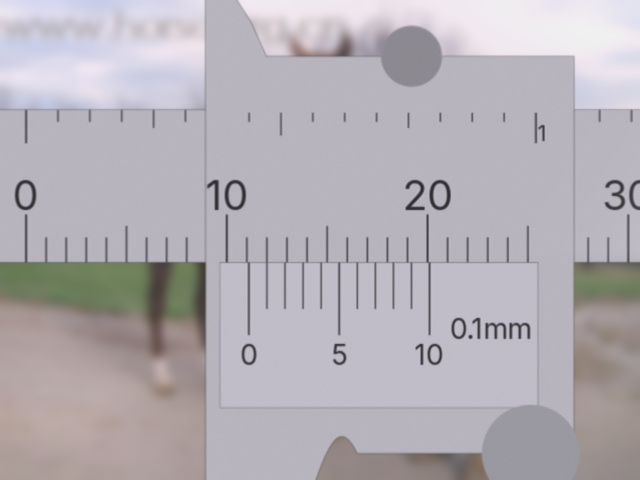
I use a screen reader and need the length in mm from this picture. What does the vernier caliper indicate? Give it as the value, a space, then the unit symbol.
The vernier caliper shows 11.1 mm
